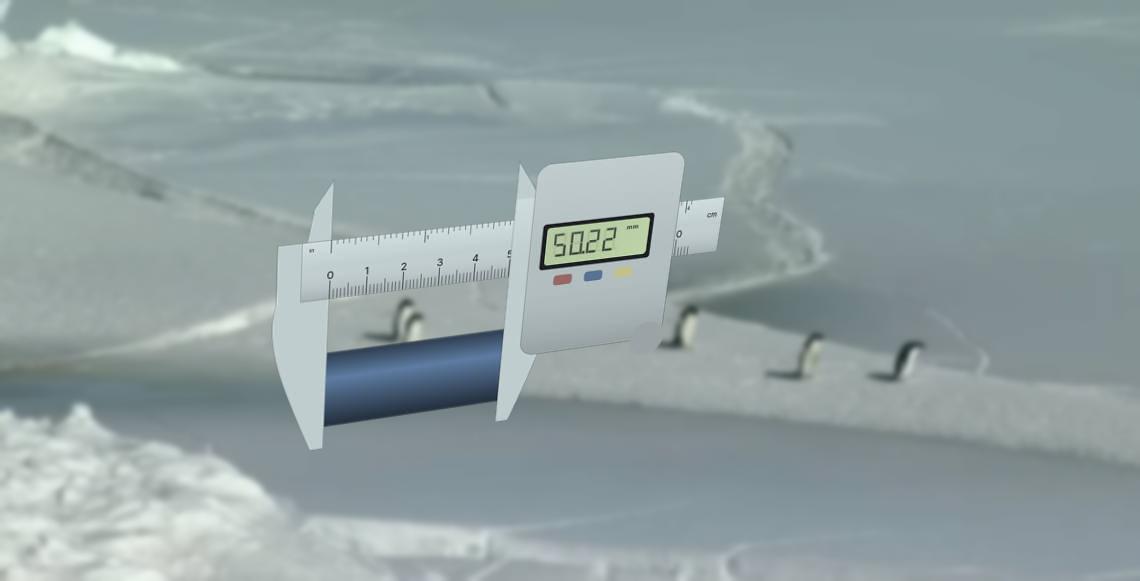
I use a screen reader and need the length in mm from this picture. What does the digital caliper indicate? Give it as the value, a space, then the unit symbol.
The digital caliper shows 50.22 mm
